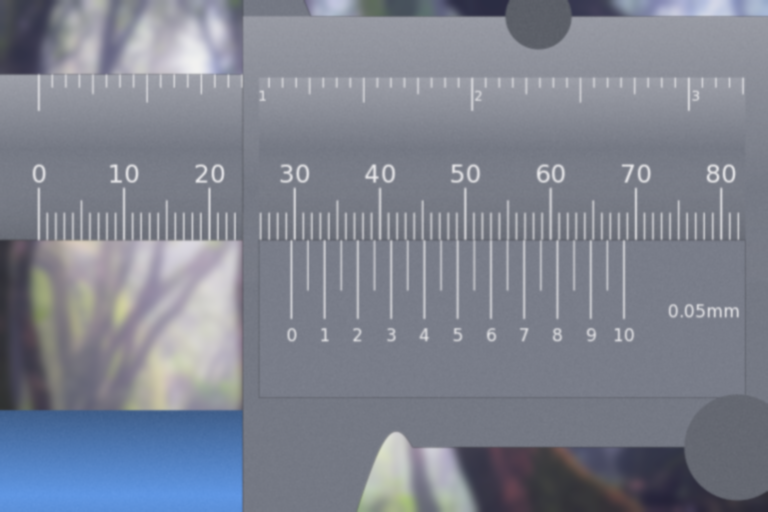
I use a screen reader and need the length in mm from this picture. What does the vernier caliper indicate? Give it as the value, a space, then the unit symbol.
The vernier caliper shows 29.6 mm
